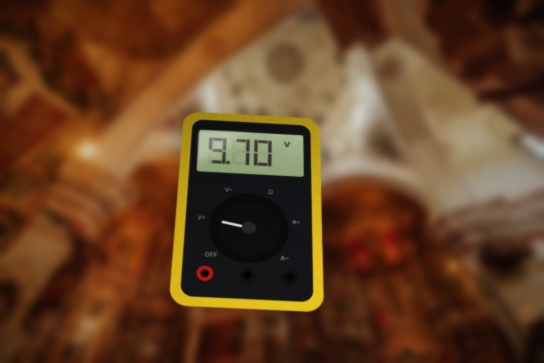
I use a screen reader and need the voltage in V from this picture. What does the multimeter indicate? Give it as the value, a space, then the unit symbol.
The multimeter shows 9.70 V
